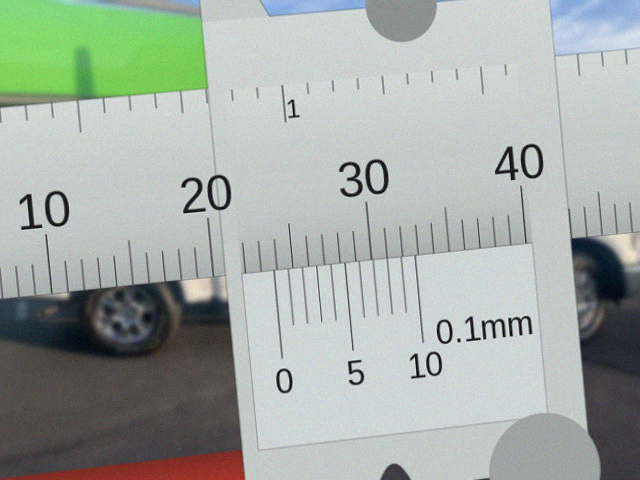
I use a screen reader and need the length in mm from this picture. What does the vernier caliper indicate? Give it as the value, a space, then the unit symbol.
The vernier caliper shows 23.8 mm
